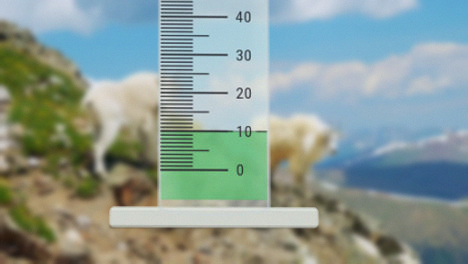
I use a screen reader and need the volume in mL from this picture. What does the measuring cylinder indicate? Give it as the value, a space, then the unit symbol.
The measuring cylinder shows 10 mL
